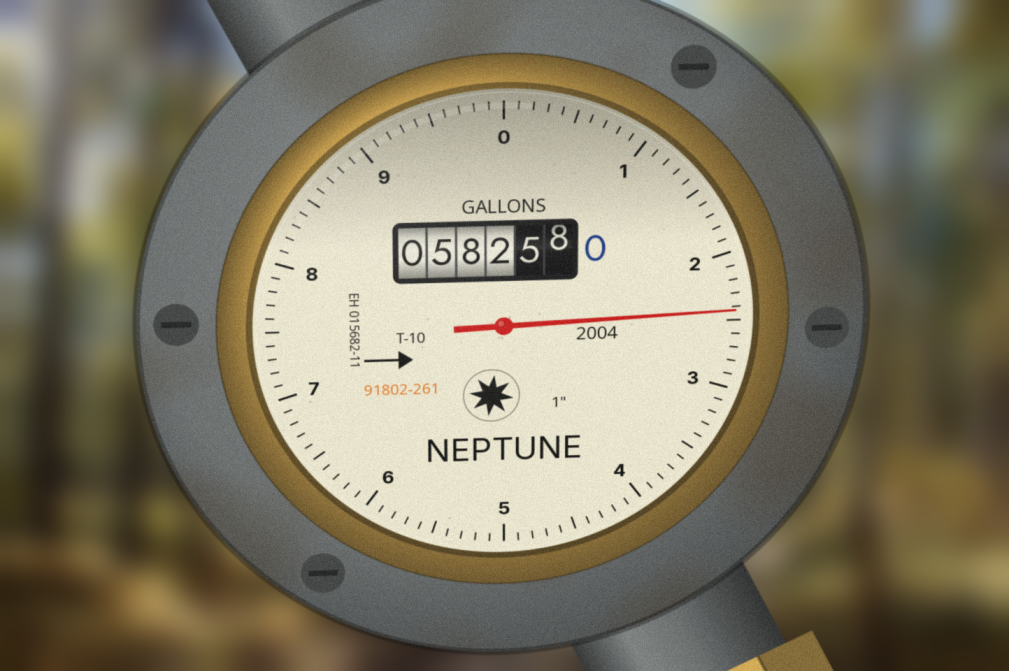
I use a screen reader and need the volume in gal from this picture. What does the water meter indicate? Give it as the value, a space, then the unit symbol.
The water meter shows 582582.4 gal
